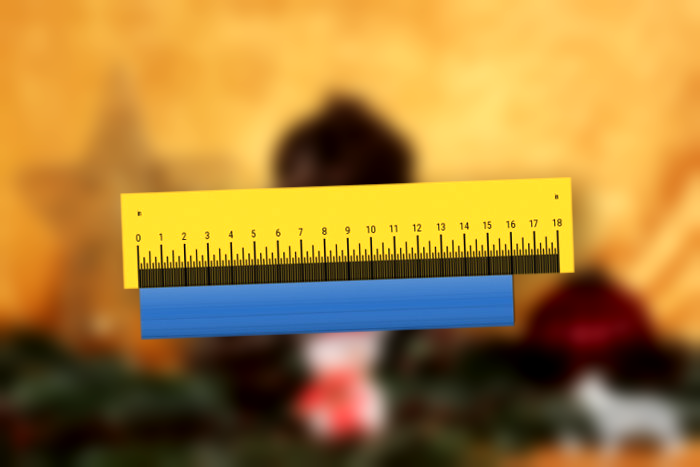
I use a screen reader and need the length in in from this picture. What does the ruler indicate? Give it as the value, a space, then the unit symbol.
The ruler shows 16 in
